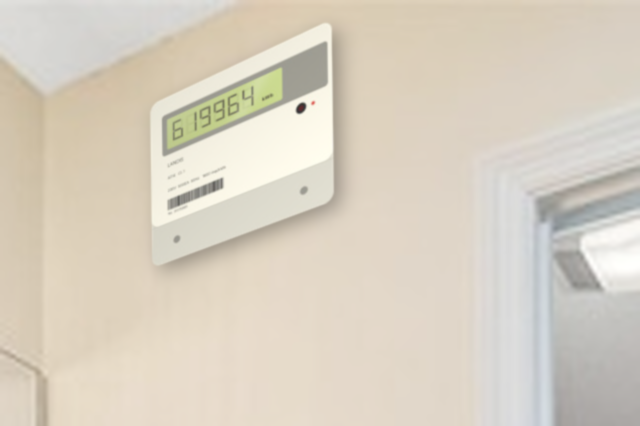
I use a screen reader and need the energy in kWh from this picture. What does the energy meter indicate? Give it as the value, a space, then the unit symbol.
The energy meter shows 619964 kWh
